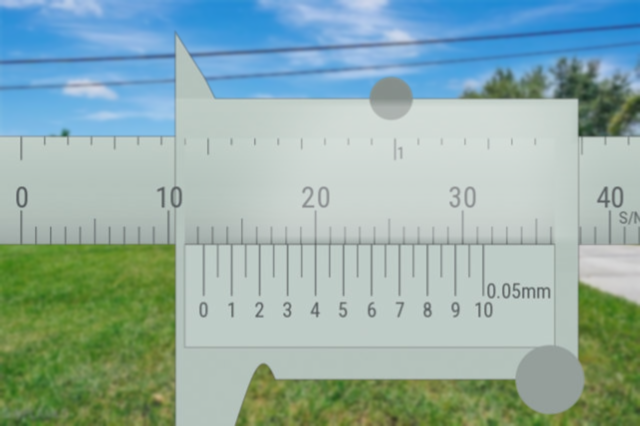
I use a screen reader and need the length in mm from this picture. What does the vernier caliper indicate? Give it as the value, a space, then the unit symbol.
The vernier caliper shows 12.4 mm
